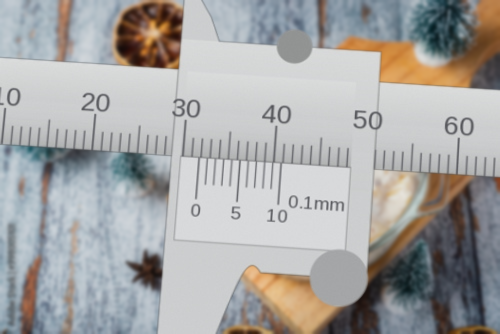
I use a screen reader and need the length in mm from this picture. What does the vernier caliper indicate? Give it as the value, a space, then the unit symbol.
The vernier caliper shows 31.8 mm
